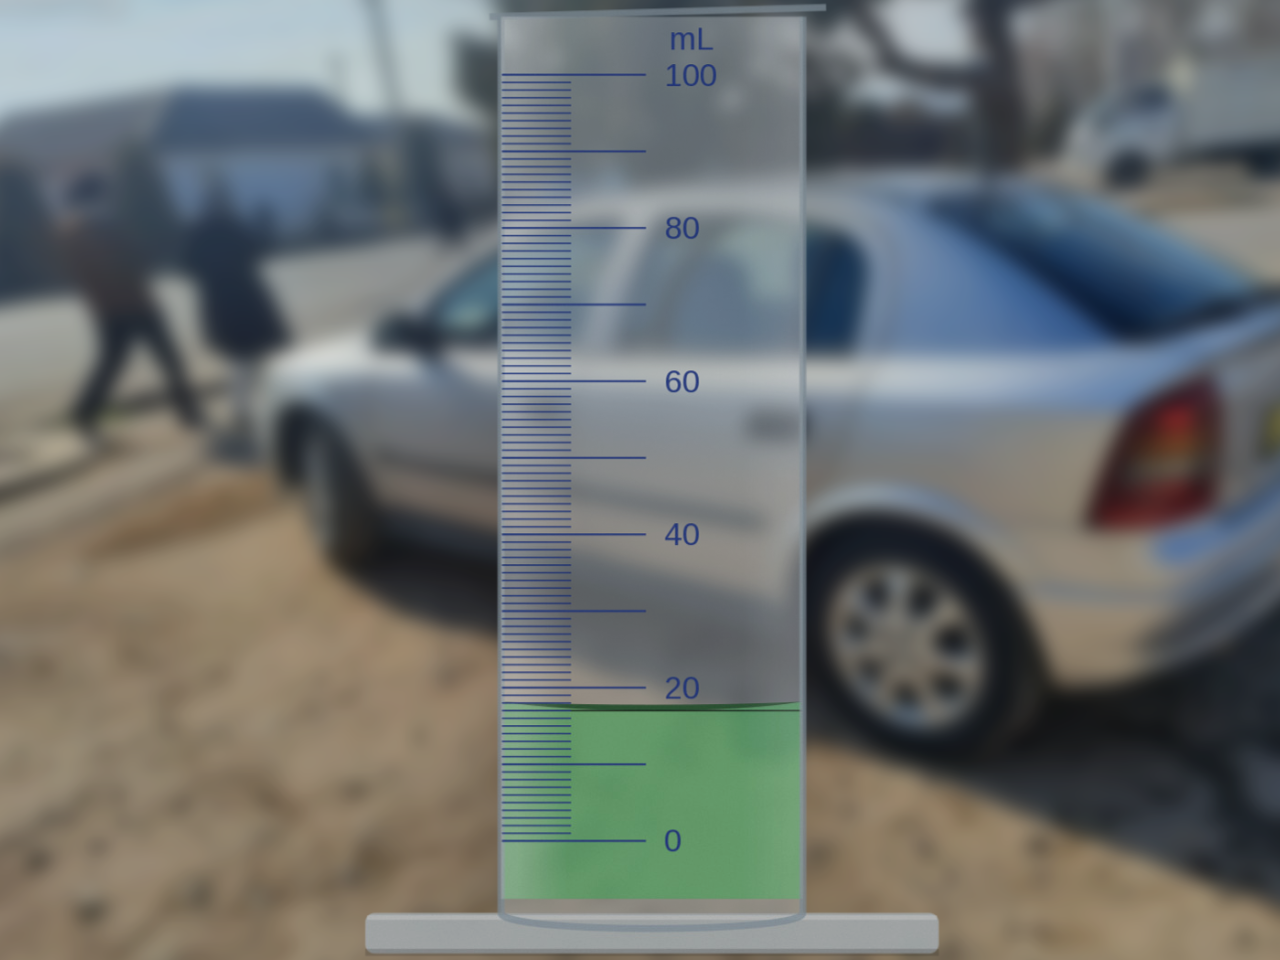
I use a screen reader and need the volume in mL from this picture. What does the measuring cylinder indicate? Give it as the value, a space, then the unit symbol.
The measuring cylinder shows 17 mL
